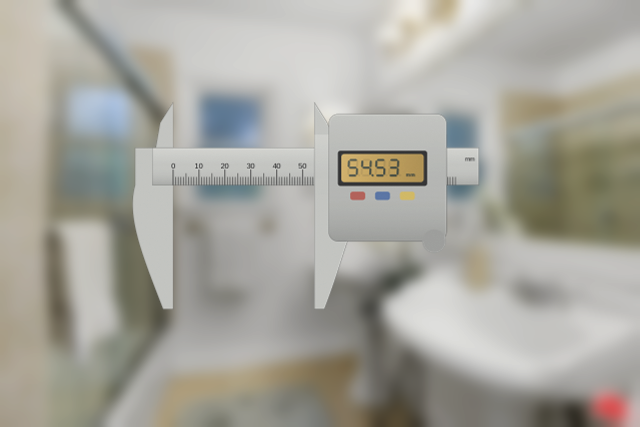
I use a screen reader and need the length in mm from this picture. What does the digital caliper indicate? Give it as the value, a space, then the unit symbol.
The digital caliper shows 54.53 mm
